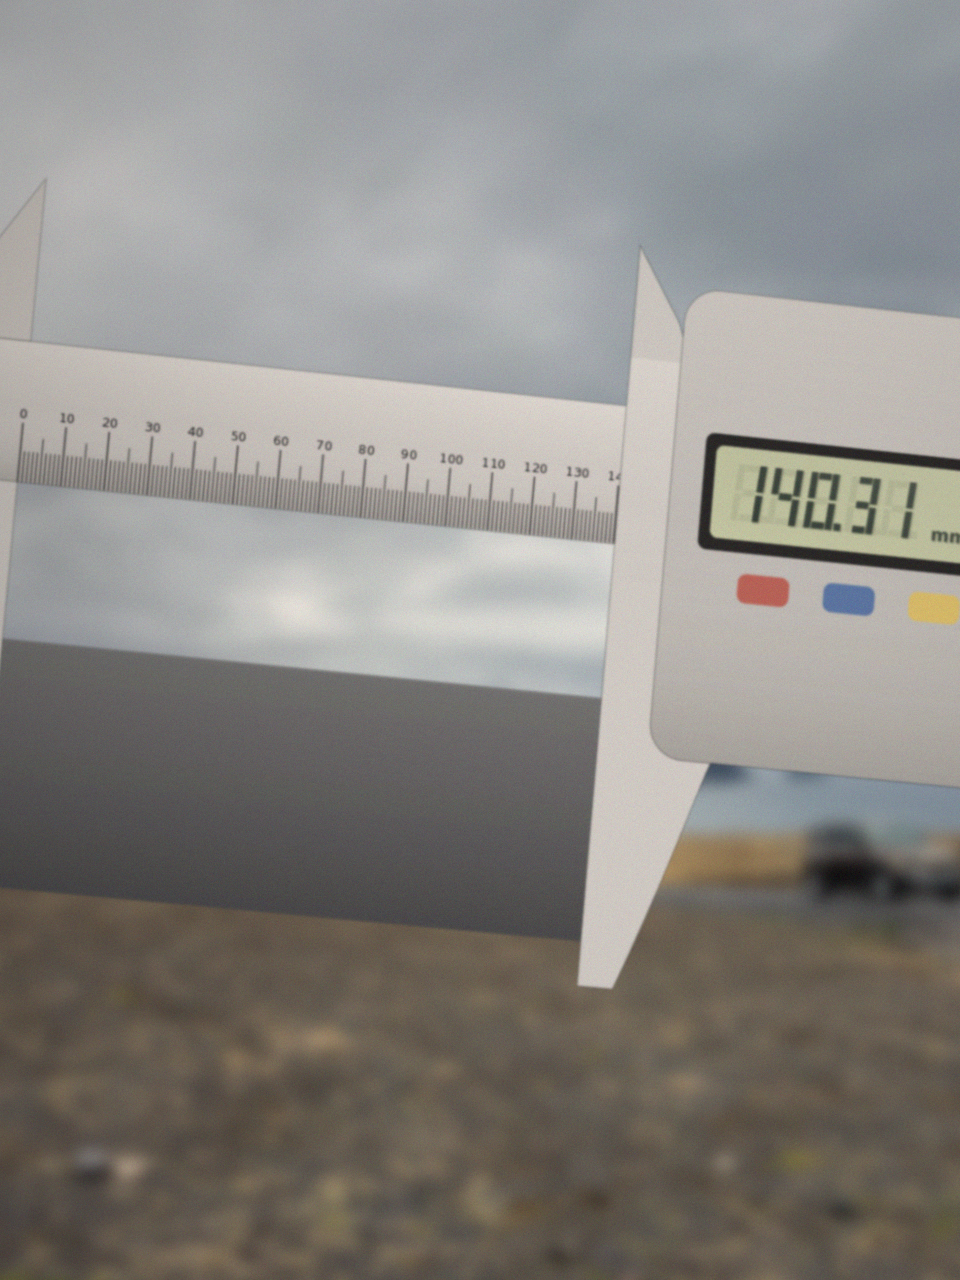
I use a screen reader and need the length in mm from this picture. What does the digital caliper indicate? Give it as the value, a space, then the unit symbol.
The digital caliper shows 140.31 mm
